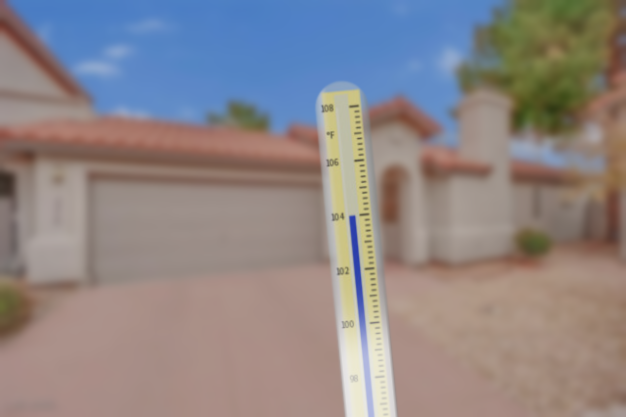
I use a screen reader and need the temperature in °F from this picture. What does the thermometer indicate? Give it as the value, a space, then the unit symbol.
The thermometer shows 104 °F
